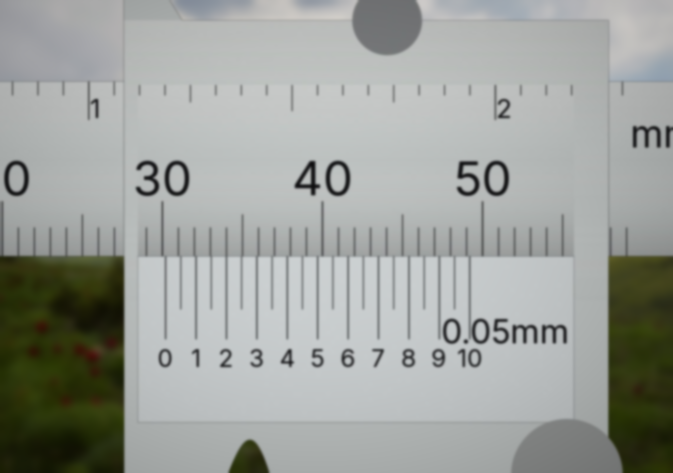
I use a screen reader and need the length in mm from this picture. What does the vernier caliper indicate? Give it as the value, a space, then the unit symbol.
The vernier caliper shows 30.2 mm
